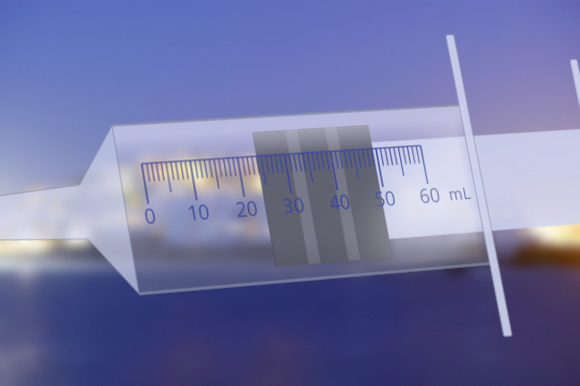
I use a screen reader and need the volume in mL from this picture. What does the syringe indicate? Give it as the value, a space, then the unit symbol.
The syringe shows 24 mL
